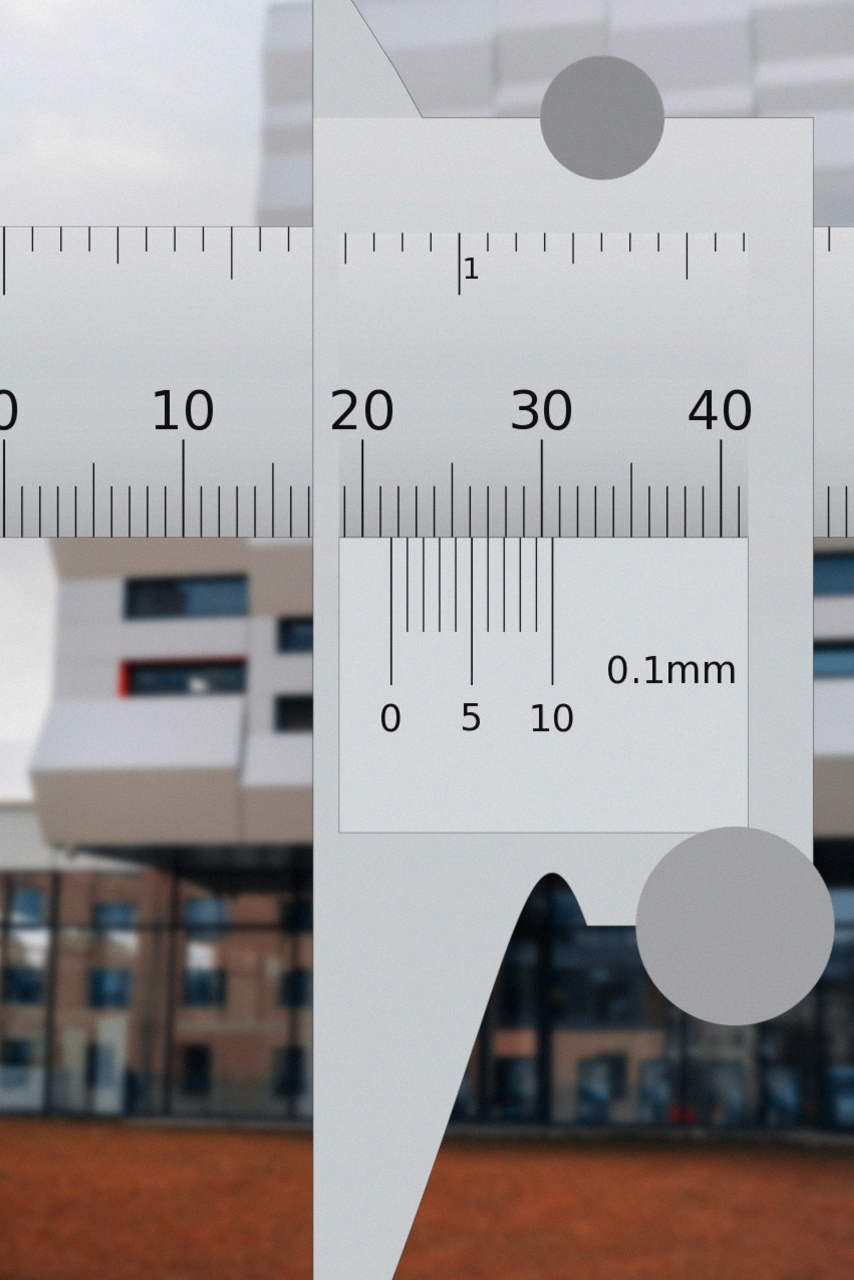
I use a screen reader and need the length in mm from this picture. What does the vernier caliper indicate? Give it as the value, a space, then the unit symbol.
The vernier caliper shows 21.6 mm
